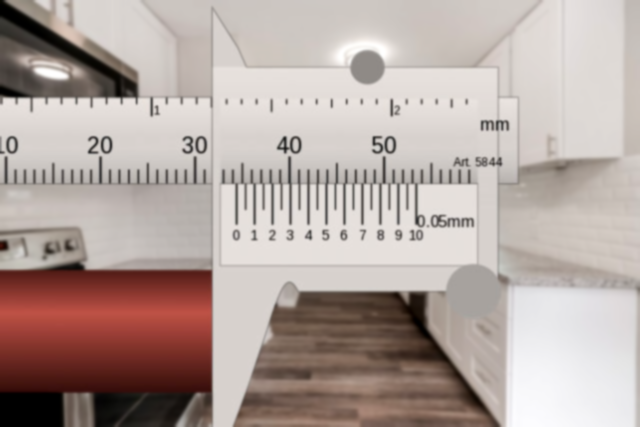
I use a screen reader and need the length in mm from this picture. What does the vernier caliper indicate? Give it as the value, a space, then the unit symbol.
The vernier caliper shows 34.4 mm
